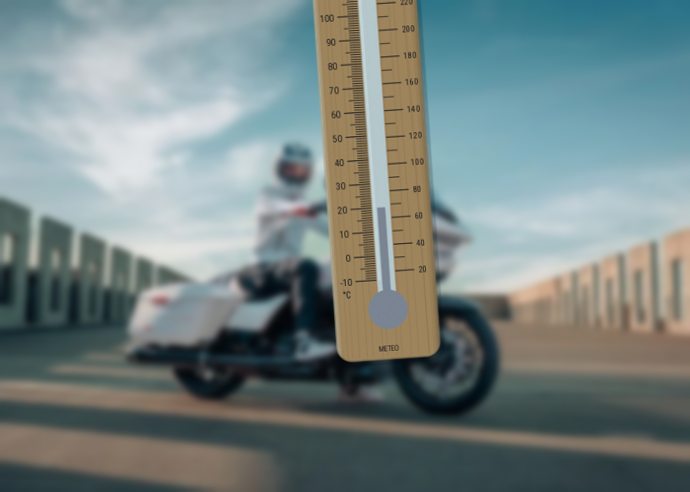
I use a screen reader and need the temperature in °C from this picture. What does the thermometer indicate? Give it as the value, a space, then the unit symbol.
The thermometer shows 20 °C
